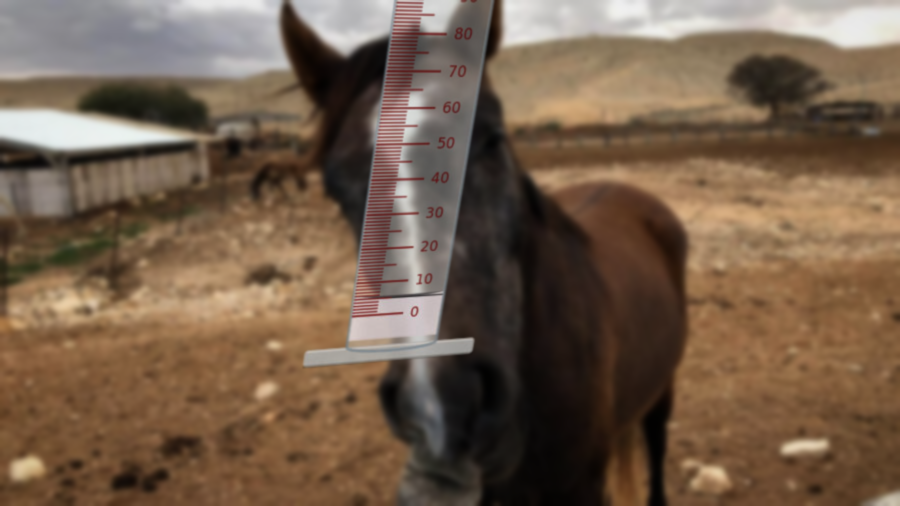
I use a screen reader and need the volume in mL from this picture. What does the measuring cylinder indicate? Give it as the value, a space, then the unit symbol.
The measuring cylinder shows 5 mL
